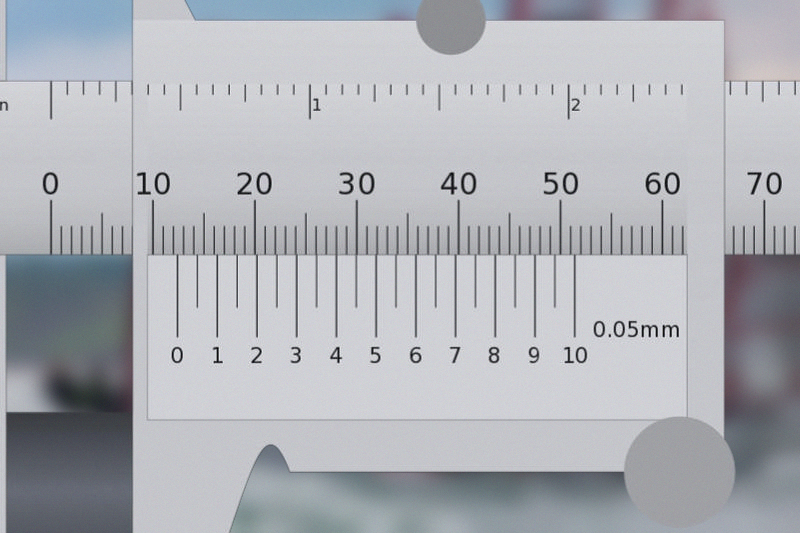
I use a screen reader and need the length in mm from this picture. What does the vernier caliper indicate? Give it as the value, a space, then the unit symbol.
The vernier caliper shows 12.4 mm
